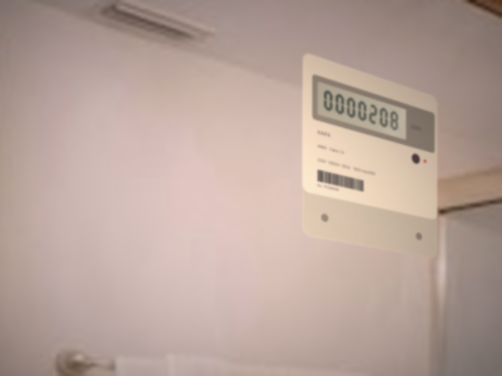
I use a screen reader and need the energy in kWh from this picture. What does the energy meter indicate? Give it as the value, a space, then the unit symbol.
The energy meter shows 208 kWh
